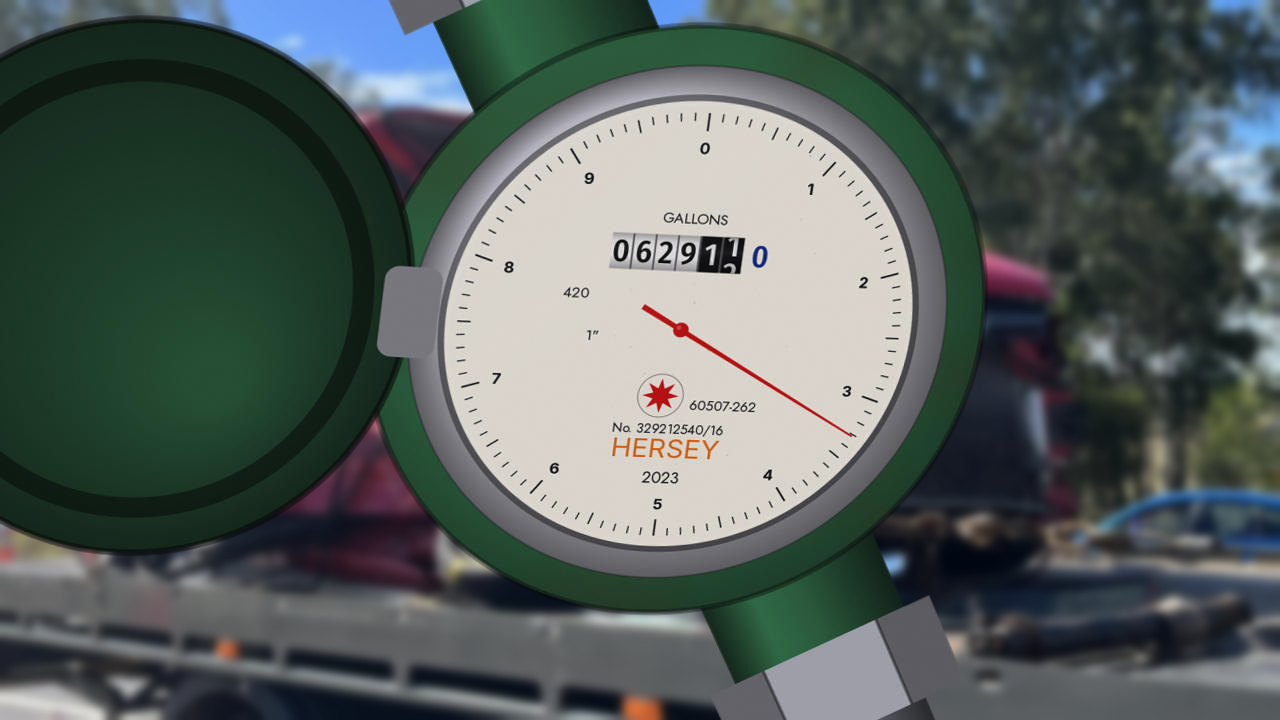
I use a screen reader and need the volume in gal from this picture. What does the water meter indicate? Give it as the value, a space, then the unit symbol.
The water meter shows 629113.3 gal
